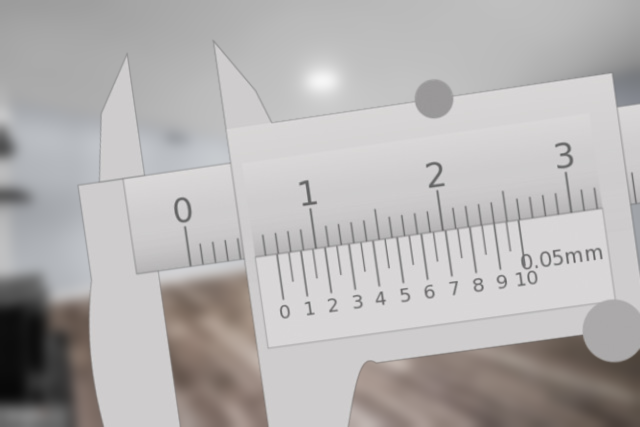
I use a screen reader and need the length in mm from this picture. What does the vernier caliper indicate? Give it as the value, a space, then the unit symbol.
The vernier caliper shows 6.9 mm
